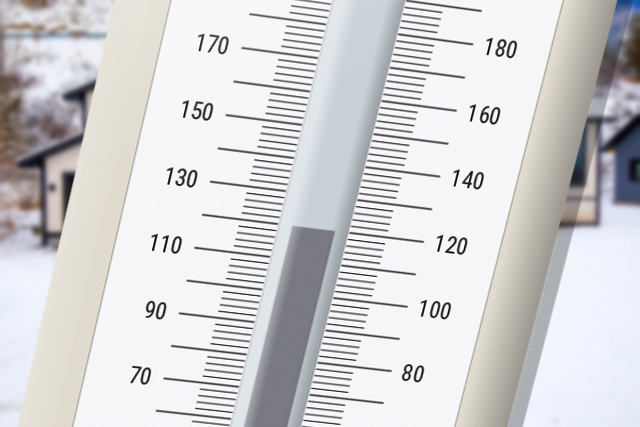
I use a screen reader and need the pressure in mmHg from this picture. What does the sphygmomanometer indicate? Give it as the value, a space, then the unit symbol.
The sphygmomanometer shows 120 mmHg
